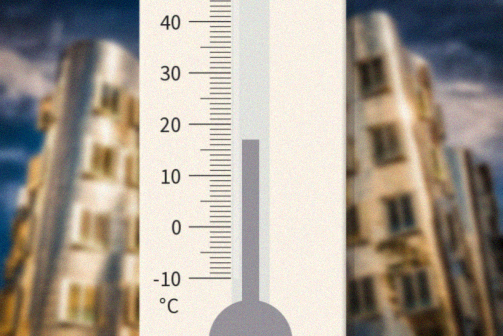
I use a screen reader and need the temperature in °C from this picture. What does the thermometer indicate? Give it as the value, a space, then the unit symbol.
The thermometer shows 17 °C
